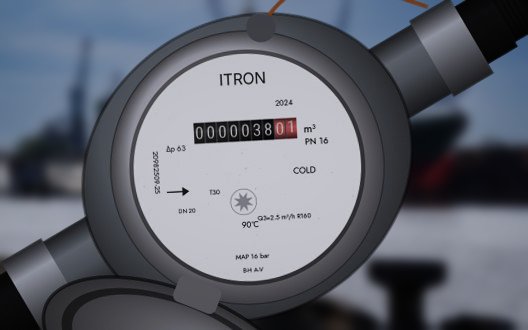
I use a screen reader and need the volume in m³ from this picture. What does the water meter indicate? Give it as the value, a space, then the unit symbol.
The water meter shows 38.01 m³
